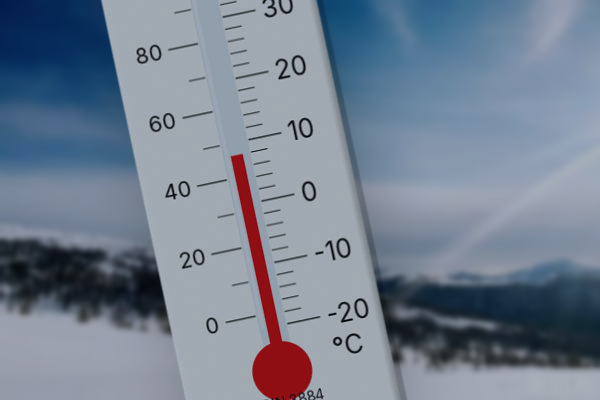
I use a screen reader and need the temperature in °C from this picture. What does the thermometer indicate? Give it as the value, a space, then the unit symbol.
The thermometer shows 8 °C
